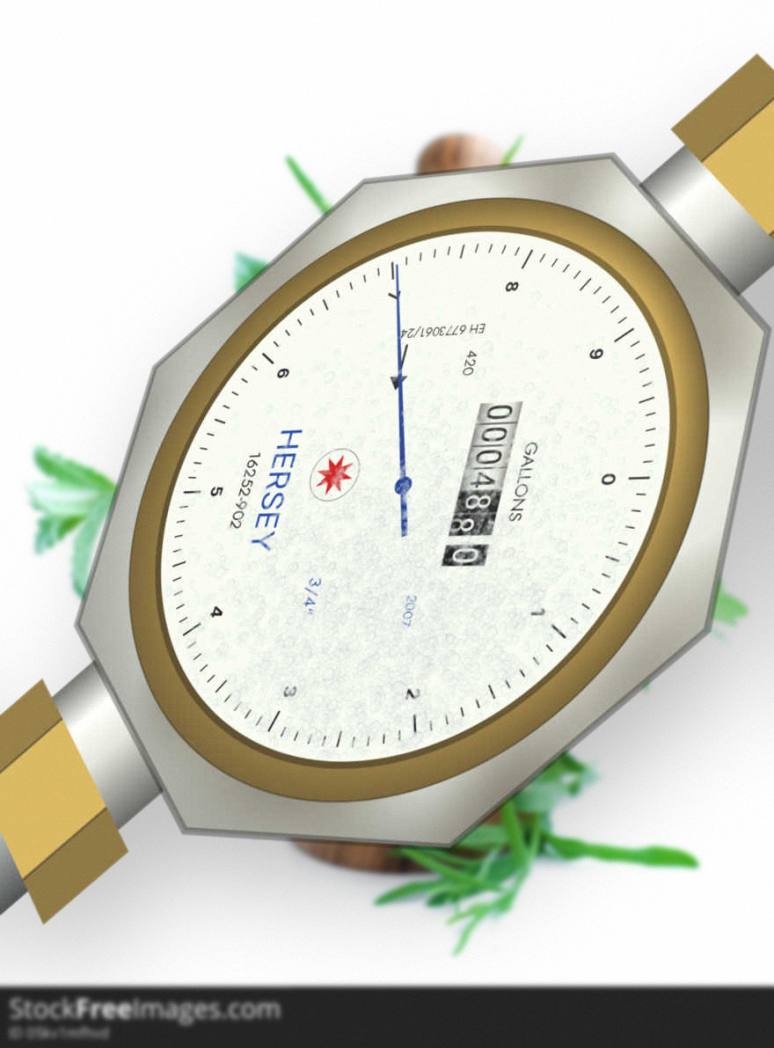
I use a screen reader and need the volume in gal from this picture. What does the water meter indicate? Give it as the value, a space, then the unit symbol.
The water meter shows 4877.0 gal
